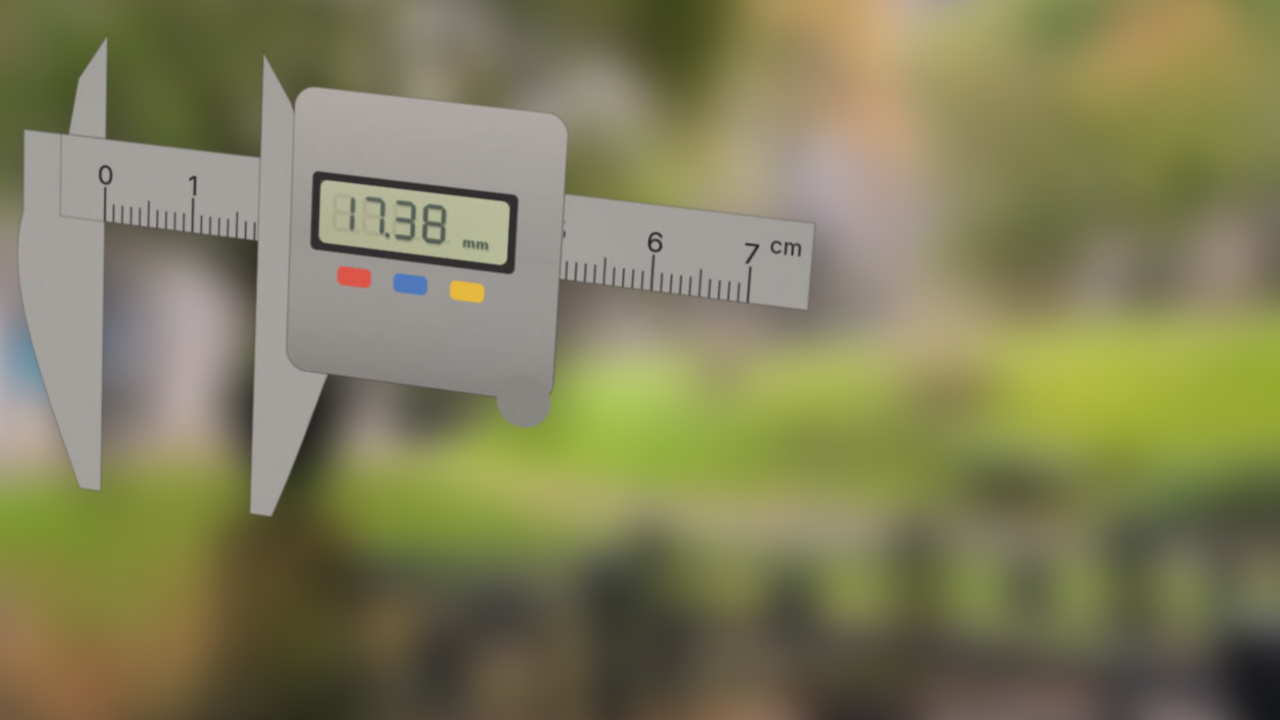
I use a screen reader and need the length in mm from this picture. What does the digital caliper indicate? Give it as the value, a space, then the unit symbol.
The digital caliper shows 17.38 mm
